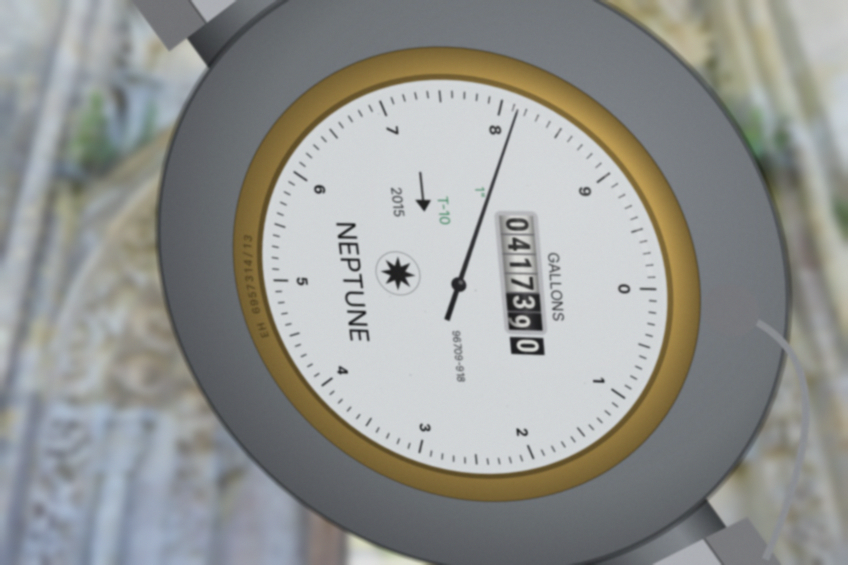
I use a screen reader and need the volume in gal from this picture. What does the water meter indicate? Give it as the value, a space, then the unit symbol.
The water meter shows 417388.1 gal
